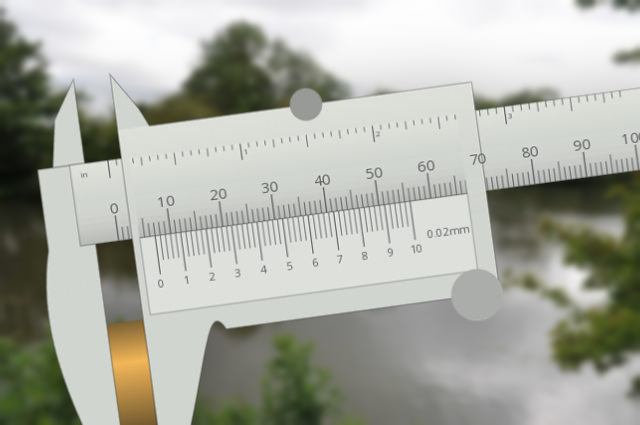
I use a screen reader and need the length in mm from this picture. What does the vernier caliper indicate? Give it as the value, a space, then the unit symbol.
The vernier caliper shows 7.0 mm
